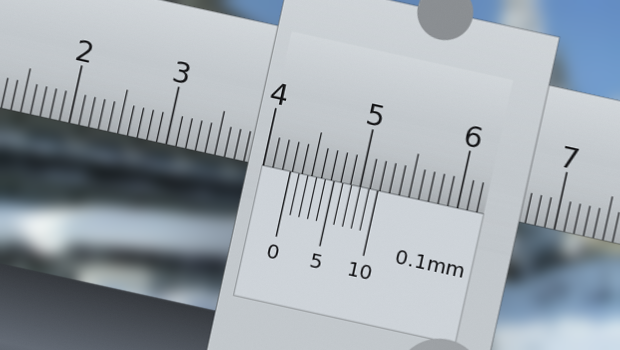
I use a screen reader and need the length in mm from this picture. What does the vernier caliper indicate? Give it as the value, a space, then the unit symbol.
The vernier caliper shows 42.8 mm
